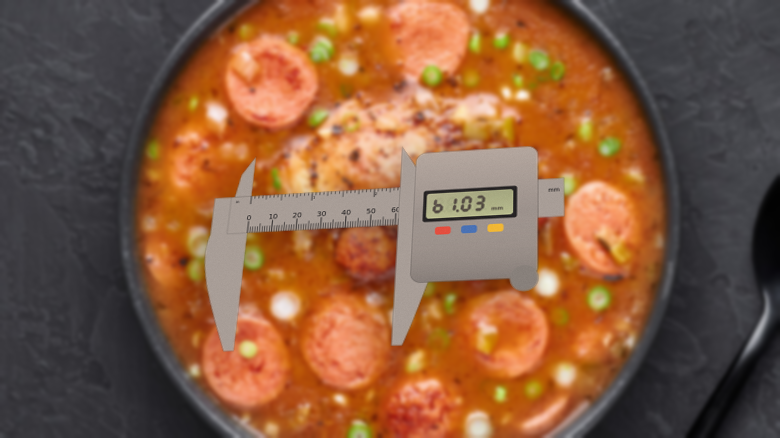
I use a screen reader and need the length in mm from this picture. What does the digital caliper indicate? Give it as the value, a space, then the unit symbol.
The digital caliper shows 61.03 mm
